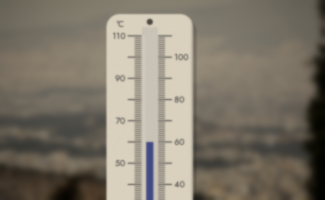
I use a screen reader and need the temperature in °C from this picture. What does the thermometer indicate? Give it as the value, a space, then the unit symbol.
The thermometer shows 60 °C
